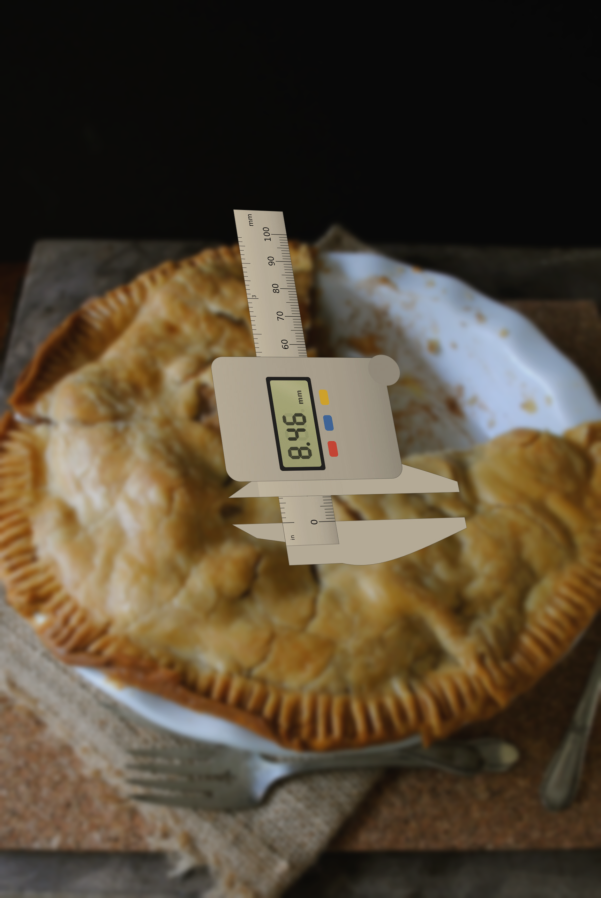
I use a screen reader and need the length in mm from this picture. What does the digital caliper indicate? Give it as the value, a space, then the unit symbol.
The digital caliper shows 8.46 mm
